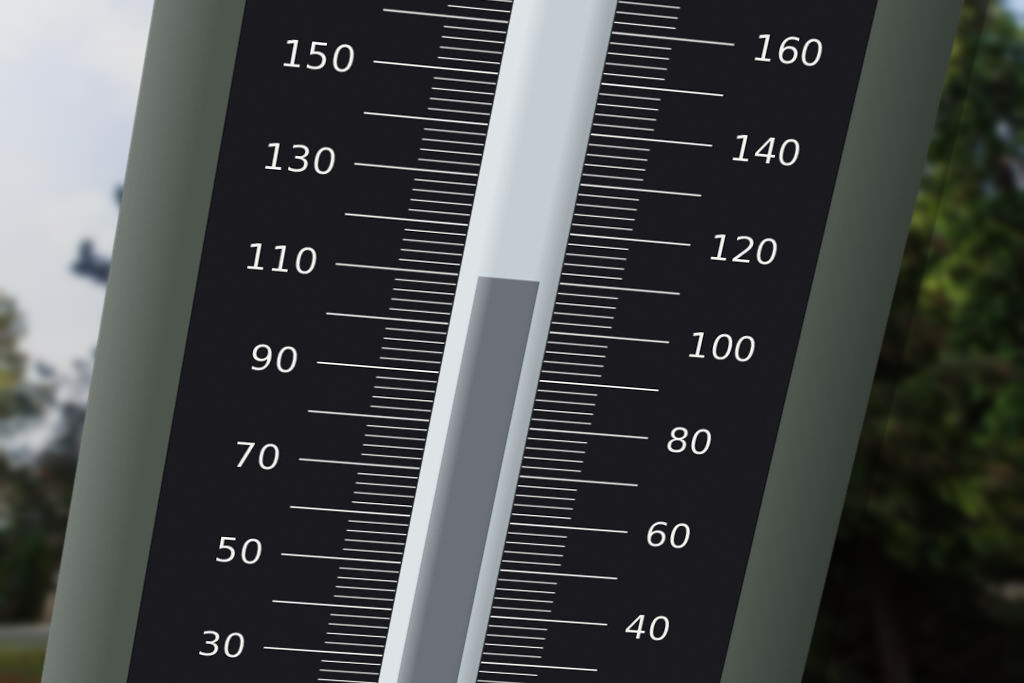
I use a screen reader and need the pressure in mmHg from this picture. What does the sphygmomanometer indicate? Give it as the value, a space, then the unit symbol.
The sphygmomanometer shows 110 mmHg
